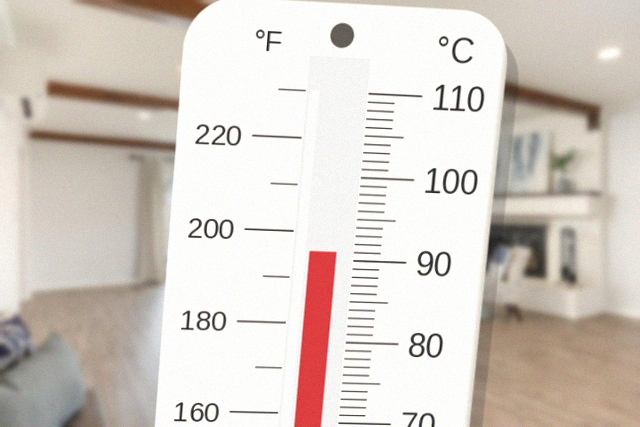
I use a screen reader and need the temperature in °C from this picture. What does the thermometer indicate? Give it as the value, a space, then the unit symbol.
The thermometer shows 91 °C
